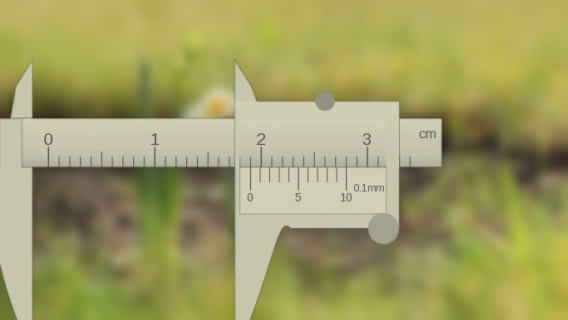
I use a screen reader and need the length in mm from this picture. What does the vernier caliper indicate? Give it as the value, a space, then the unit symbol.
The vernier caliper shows 19.0 mm
